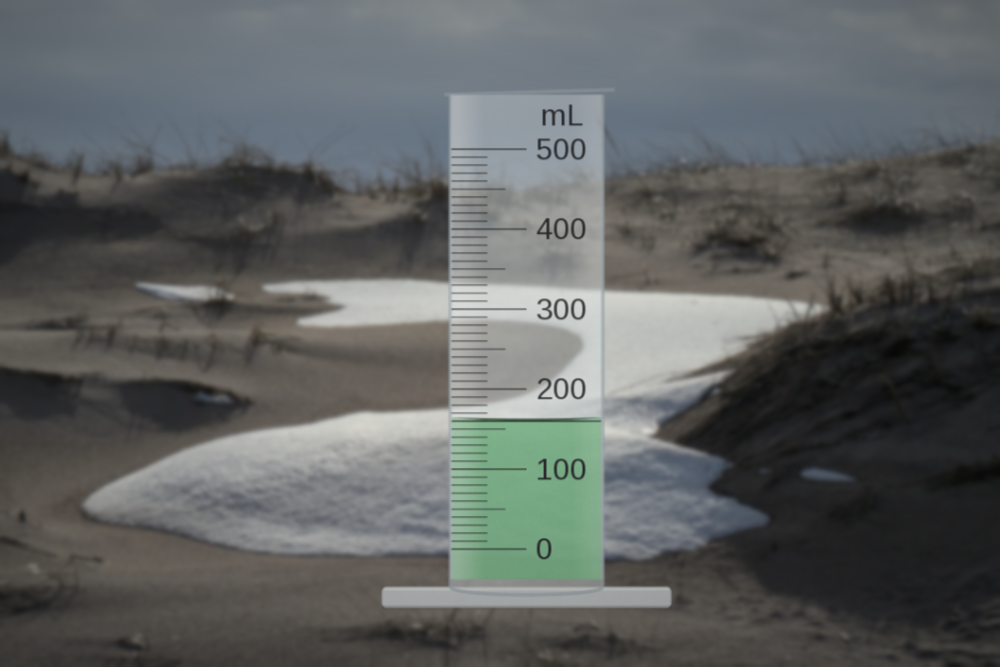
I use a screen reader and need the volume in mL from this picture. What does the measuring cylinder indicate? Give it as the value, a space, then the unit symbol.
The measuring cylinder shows 160 mL
